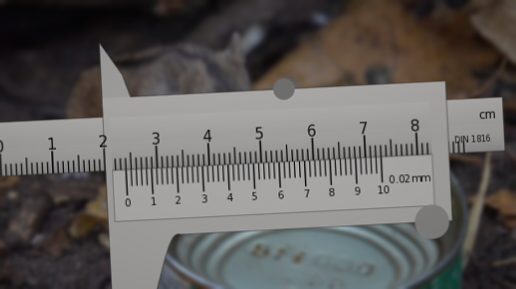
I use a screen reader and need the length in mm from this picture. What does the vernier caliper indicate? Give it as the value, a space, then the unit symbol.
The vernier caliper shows 24.0 mm
